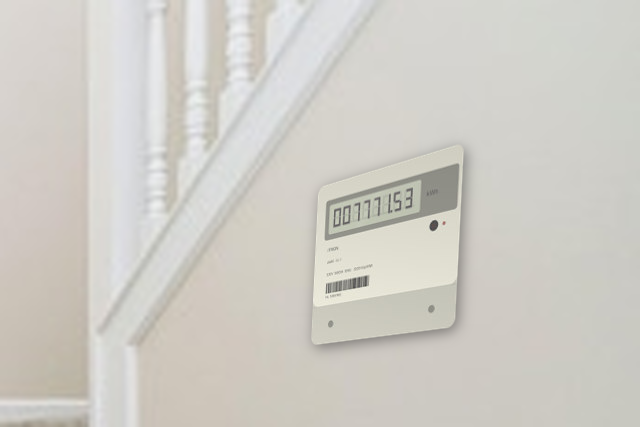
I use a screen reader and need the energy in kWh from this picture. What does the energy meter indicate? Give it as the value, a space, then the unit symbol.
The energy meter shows 7771.53 kWh
